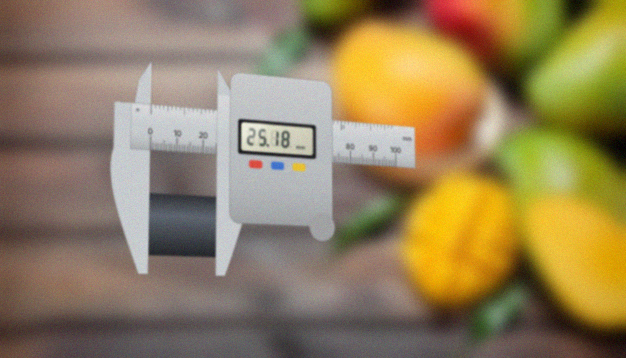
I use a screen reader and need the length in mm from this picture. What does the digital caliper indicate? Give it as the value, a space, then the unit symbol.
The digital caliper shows 25.18 mm
